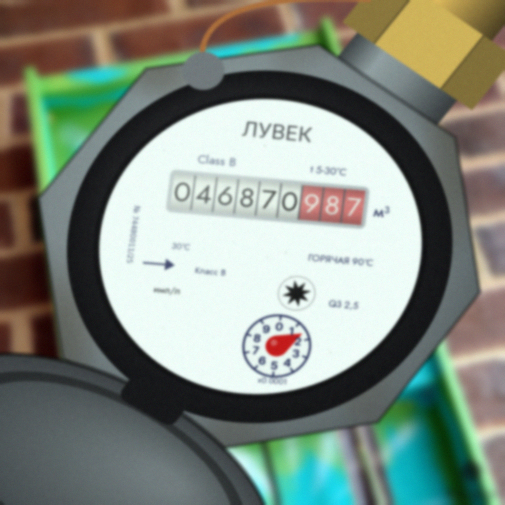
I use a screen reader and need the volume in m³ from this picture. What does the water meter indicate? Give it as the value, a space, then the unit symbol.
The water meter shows 46870.9871 m³
